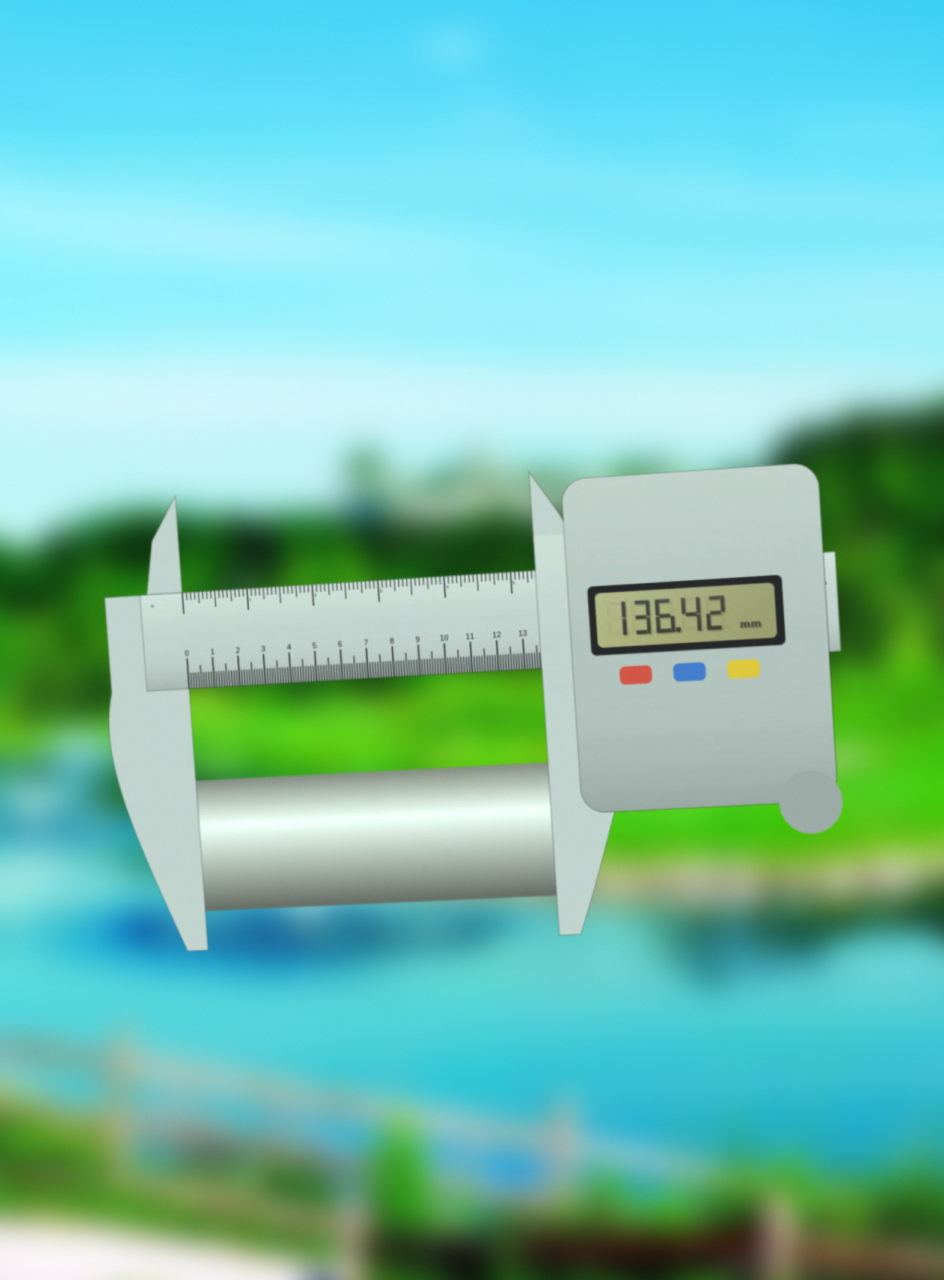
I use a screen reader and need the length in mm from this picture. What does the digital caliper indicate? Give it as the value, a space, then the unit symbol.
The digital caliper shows 136.42 mm
